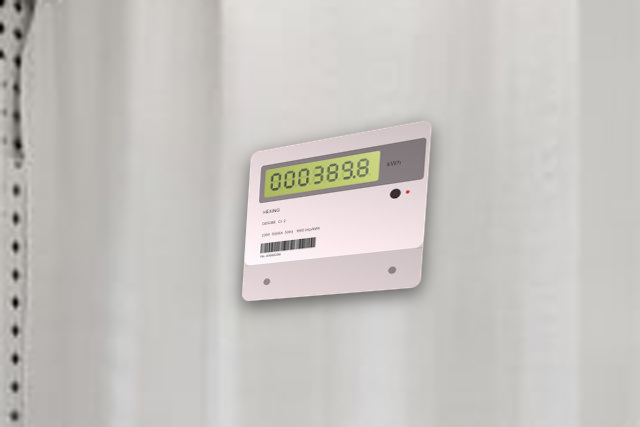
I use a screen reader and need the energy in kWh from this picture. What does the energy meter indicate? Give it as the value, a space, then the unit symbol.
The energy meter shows 389.8 kWh
